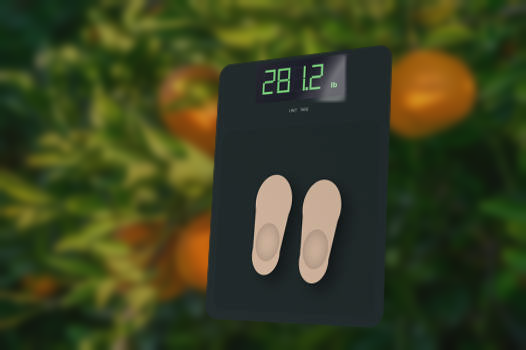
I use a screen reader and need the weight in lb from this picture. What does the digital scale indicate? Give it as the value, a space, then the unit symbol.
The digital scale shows 281.2 lb
